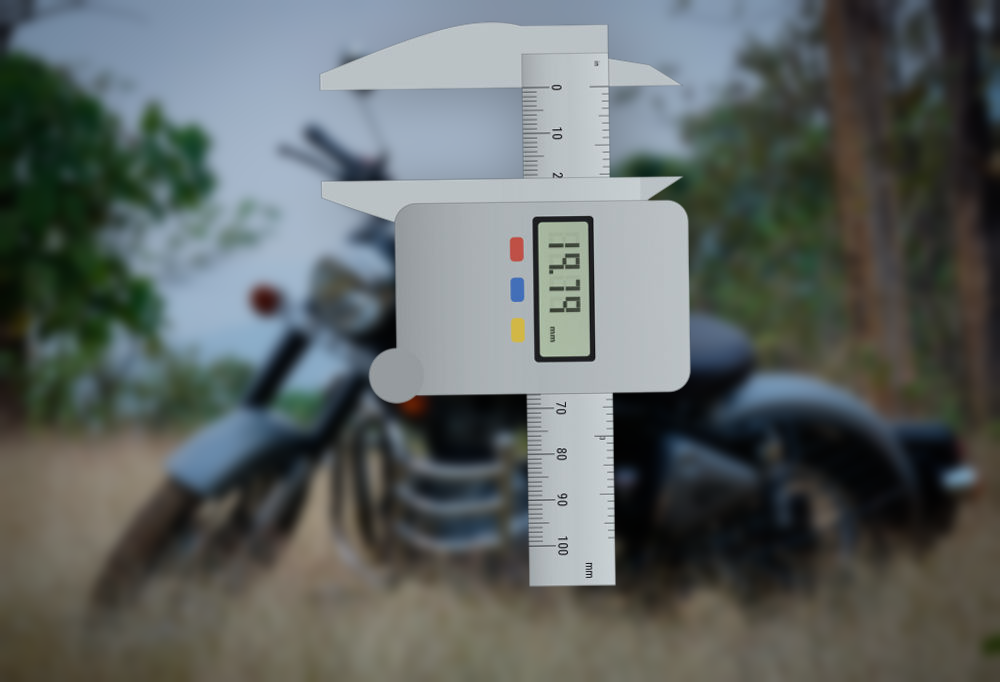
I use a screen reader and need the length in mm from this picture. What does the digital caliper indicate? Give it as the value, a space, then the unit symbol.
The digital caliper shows 19.79 mm
